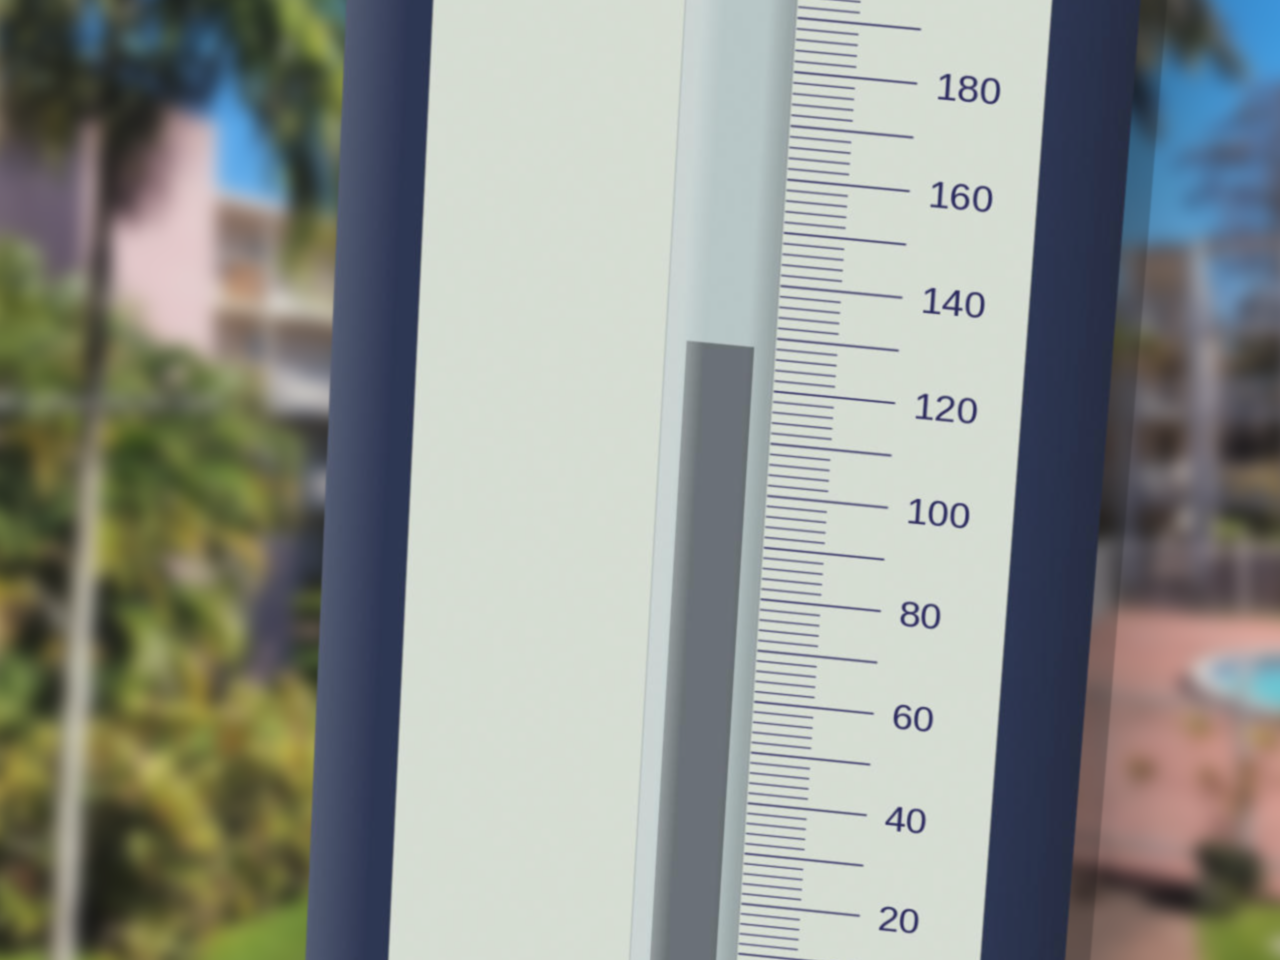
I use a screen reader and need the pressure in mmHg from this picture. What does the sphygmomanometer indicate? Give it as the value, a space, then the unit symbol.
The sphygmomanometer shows 128 mmHg
